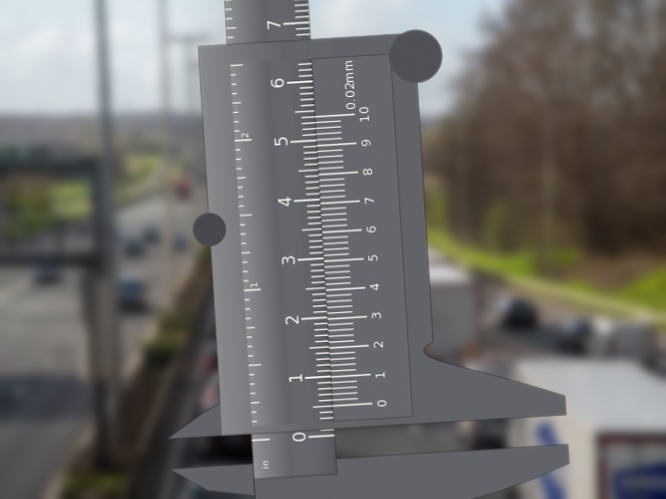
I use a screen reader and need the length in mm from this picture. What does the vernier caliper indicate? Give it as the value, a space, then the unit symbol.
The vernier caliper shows 5.0 mm
